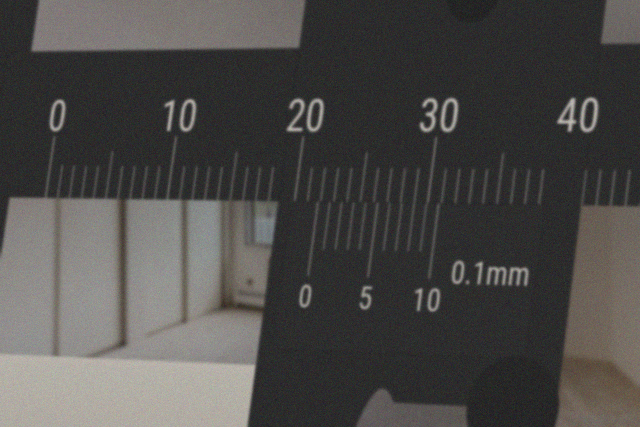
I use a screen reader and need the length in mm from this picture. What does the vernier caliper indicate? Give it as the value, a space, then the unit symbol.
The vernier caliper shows 21.8 mm
